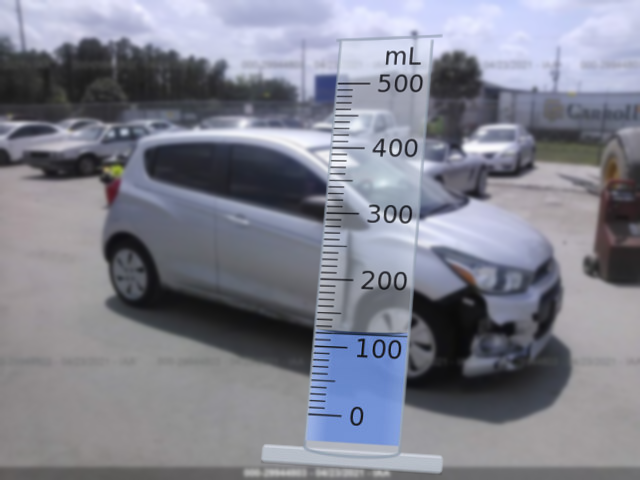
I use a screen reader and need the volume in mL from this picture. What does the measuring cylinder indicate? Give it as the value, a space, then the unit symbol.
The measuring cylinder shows 120 mL
